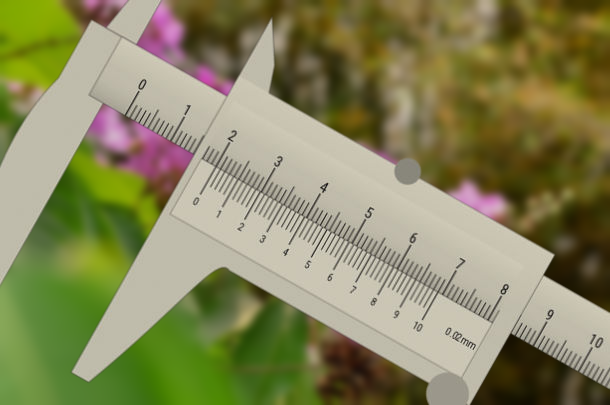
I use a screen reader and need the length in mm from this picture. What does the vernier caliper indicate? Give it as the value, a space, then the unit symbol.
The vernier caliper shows 20.0 mm
